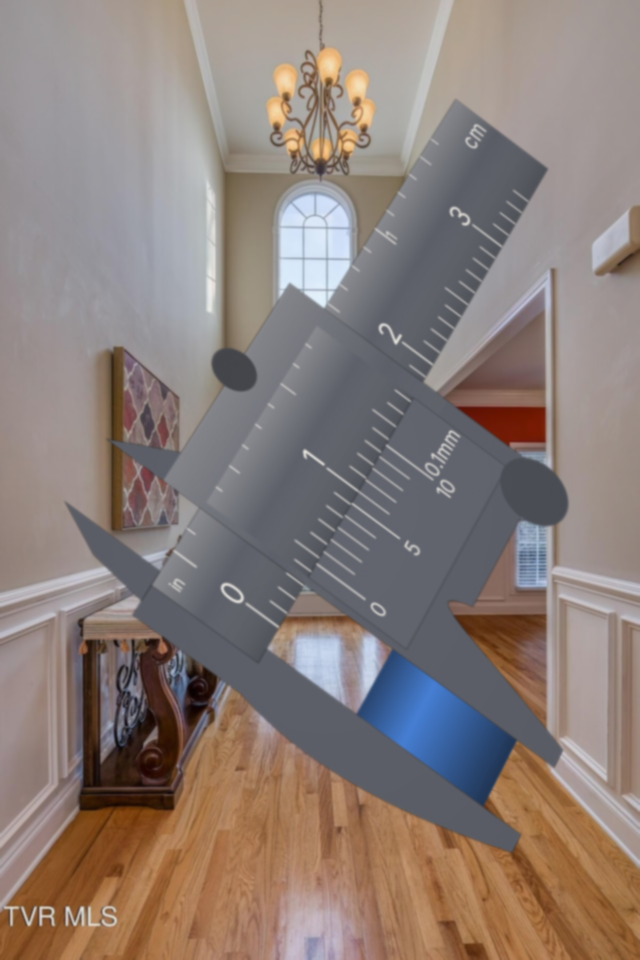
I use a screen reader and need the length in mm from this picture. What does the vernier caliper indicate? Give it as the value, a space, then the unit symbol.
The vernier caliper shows 4.6 mm
